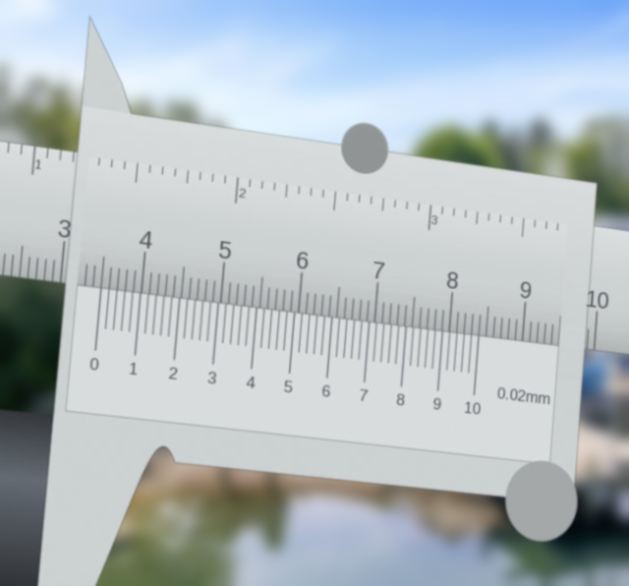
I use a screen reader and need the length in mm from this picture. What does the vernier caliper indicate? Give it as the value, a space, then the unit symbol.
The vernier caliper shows 35.0 mm
